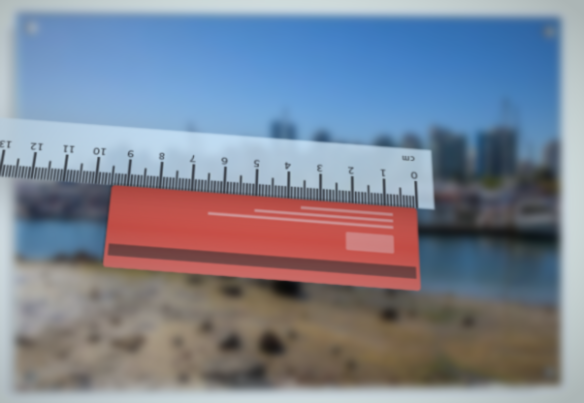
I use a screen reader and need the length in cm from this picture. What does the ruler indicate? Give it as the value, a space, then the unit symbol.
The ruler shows 9.5 cm
